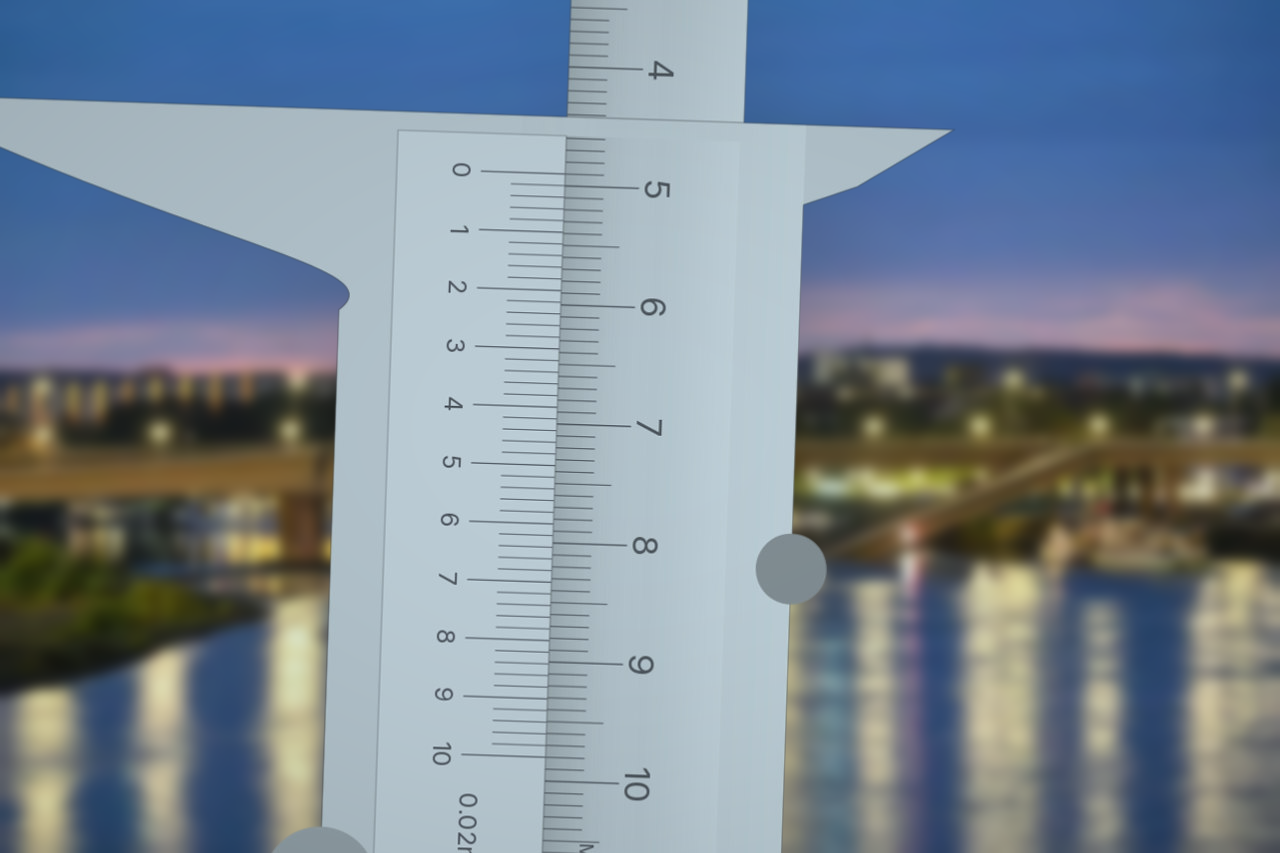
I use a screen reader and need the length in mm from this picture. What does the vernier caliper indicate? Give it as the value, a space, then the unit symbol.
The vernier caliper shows 49.0 mm
